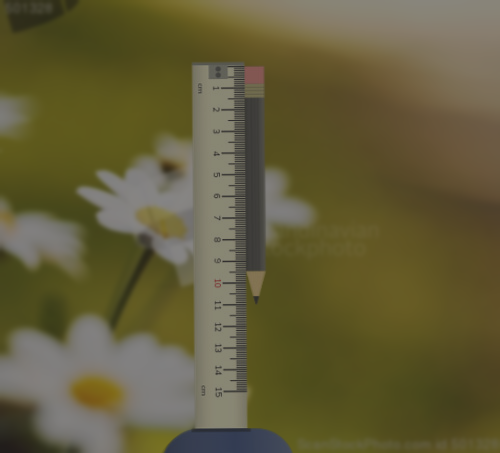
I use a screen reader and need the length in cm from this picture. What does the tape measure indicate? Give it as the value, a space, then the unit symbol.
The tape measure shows 11 cm
